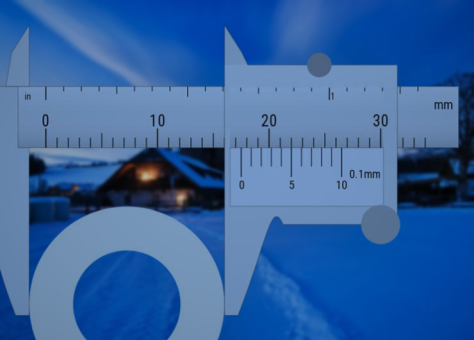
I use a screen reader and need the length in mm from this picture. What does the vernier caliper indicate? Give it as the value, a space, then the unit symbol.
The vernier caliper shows 17.5 mm
